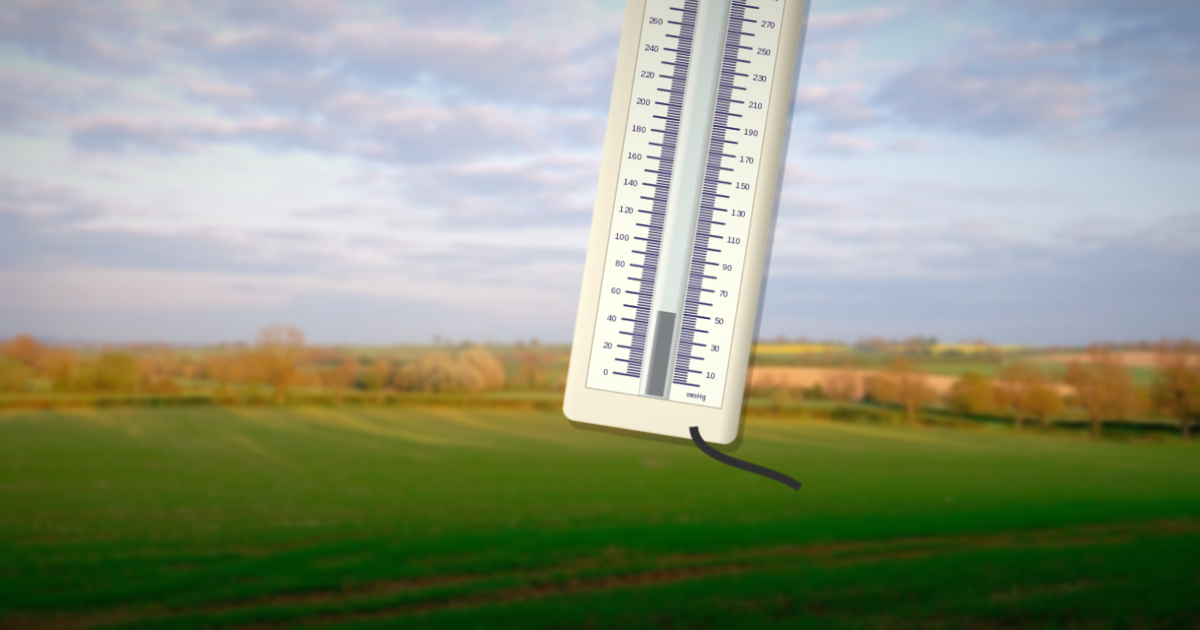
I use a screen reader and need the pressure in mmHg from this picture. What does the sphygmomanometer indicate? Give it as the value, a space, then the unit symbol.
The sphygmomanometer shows 50 mmHg
